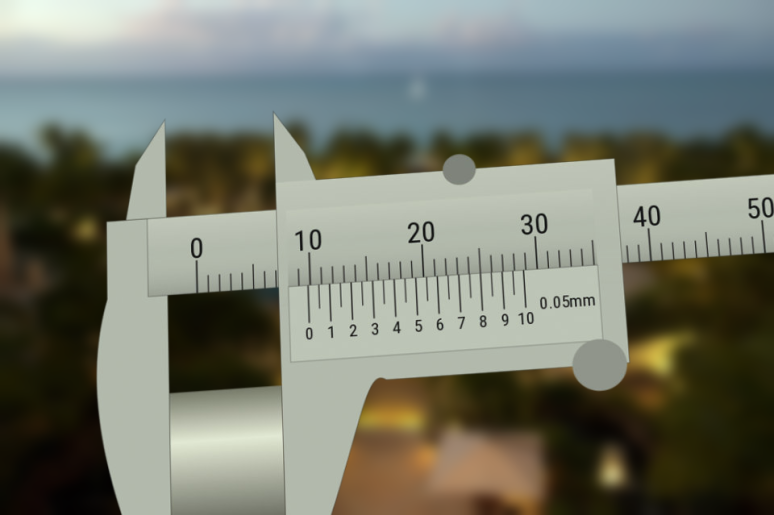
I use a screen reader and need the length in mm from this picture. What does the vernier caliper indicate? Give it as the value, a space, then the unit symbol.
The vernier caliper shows 9.8 mm
